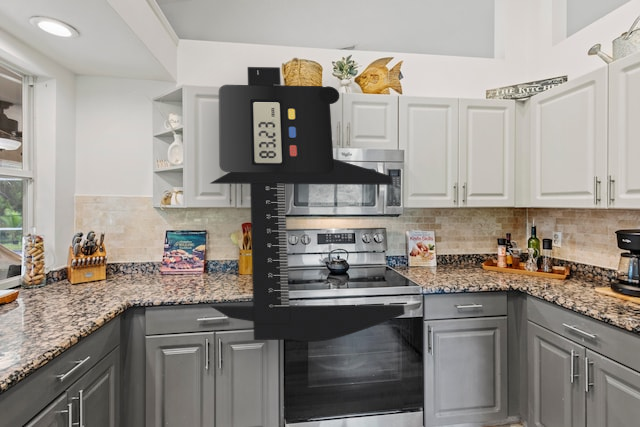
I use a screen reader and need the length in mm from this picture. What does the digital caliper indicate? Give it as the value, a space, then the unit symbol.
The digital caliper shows 83.23 mm
